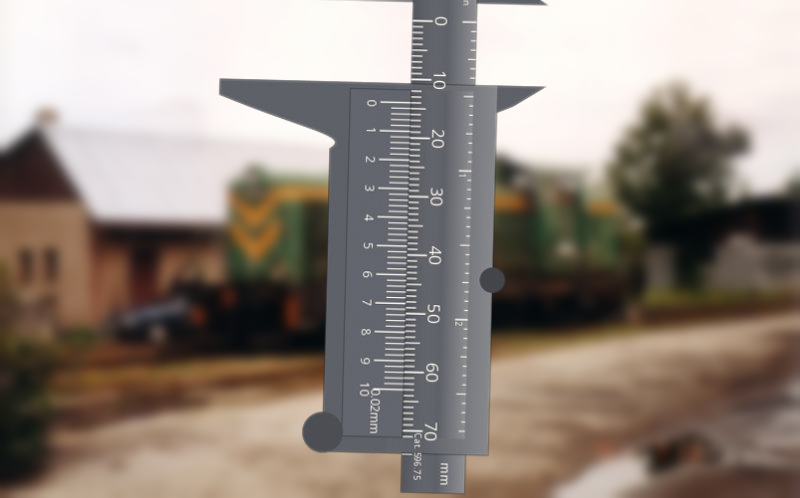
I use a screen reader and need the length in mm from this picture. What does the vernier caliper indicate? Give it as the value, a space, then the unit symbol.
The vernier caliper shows 14.0 mm
